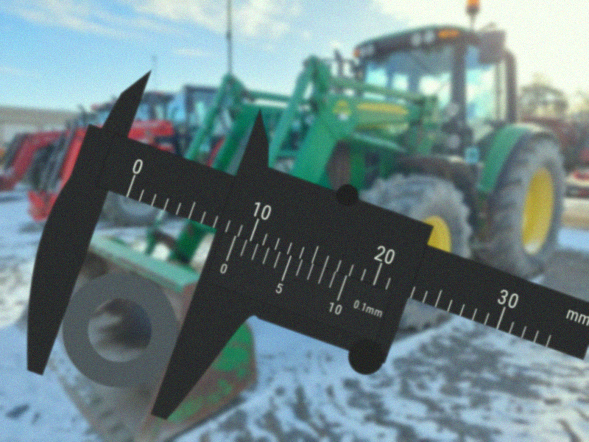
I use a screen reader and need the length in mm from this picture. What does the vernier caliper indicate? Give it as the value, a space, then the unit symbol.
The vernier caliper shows 8.8 mm
